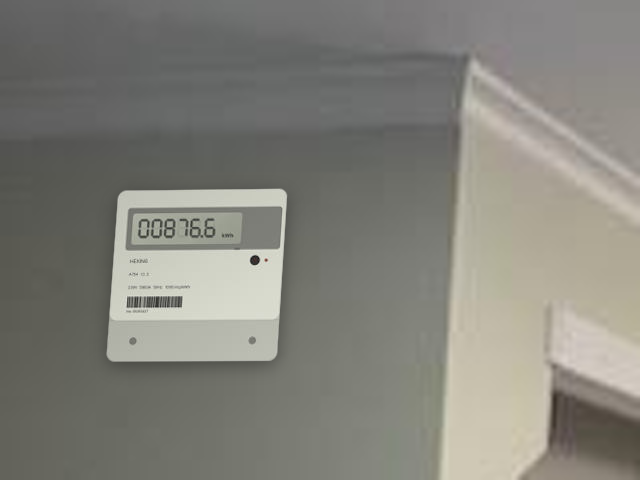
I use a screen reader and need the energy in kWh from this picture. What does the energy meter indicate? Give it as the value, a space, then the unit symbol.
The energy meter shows 876.6 kWh
